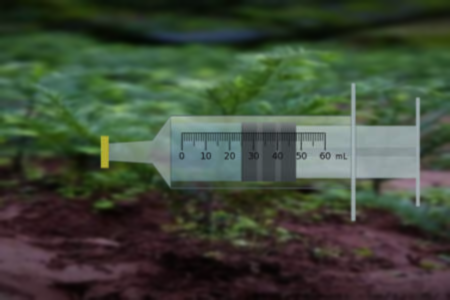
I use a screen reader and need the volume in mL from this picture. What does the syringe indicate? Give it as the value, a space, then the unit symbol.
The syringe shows 25 mL
